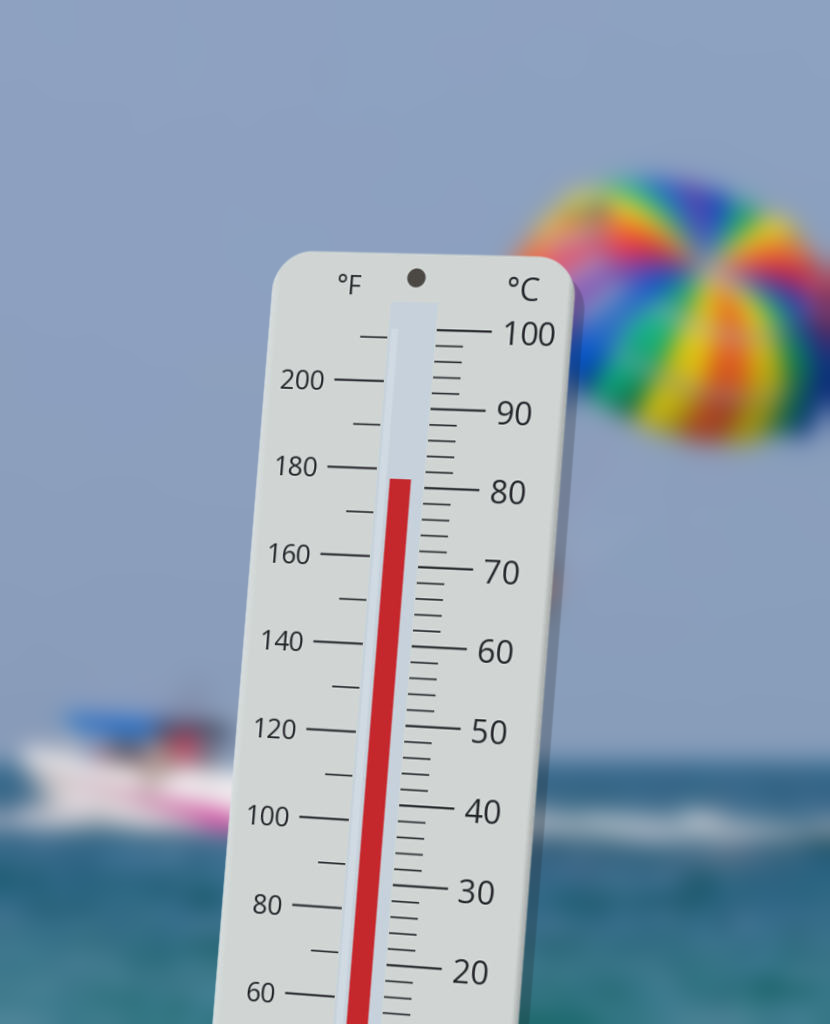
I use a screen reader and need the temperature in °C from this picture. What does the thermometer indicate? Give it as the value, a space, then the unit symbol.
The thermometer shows 81 °C
